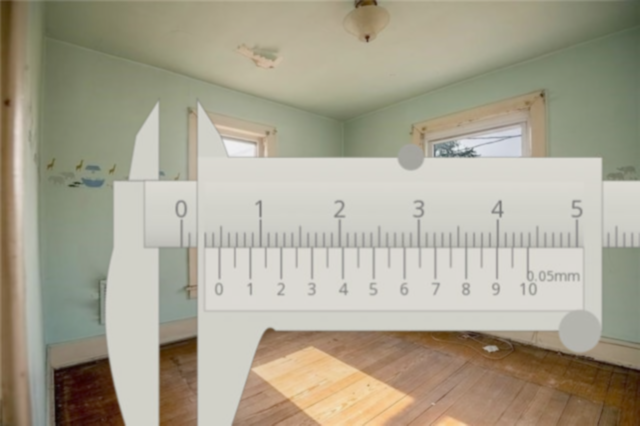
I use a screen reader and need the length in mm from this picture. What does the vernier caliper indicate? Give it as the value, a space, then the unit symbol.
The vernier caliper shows 4.8 mm
